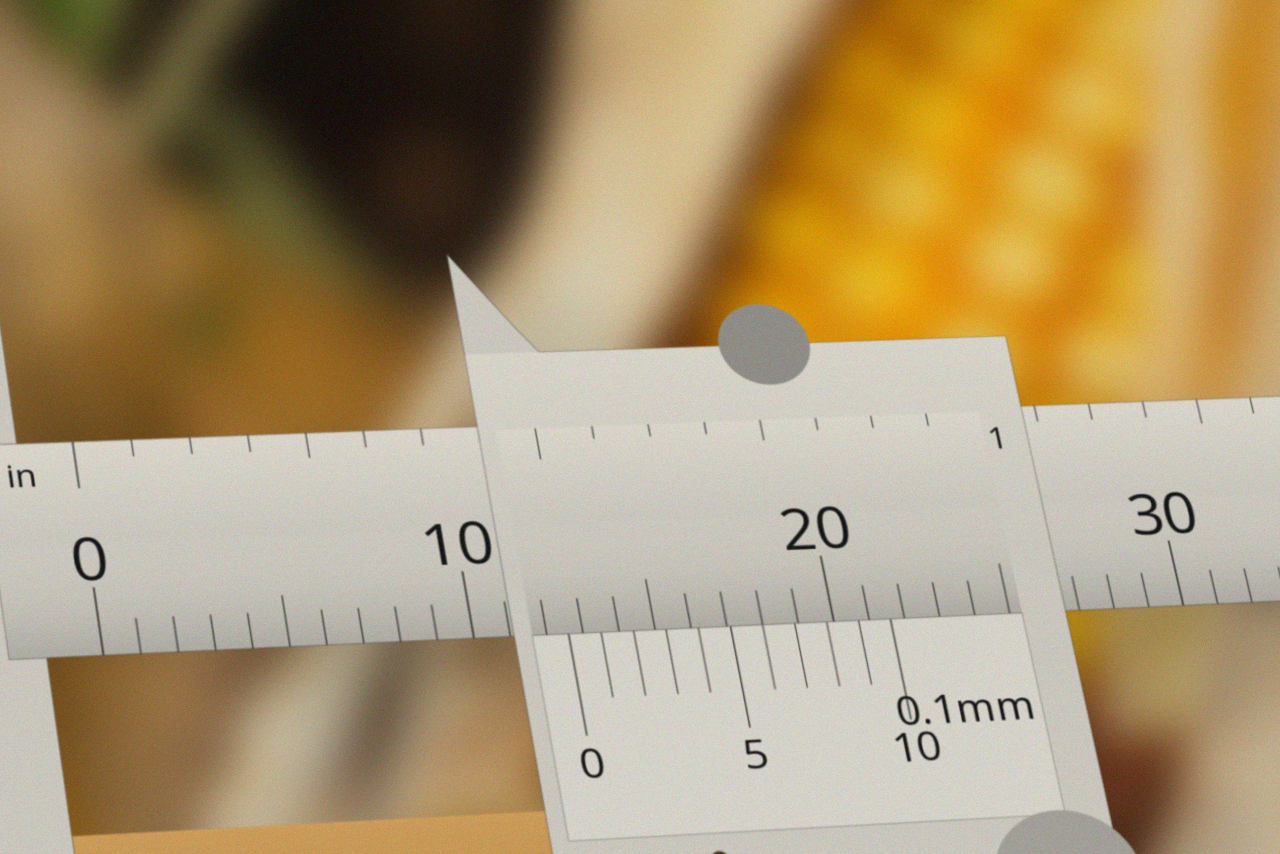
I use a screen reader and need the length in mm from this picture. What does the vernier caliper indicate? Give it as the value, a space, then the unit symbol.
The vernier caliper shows 12.6 mm
